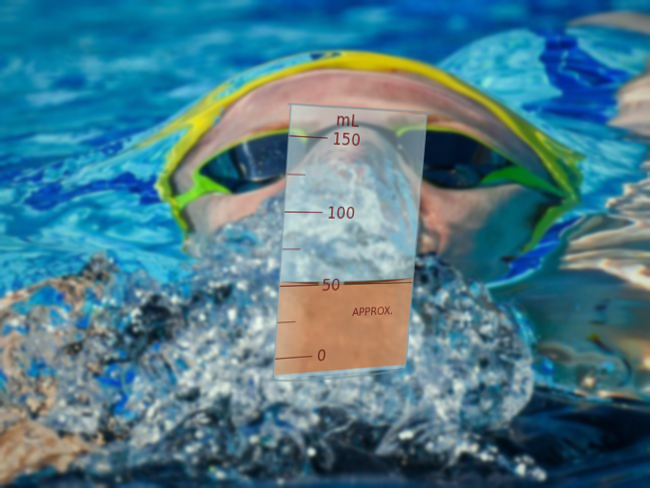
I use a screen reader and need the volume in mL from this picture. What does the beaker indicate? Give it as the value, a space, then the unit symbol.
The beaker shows 50 mL
